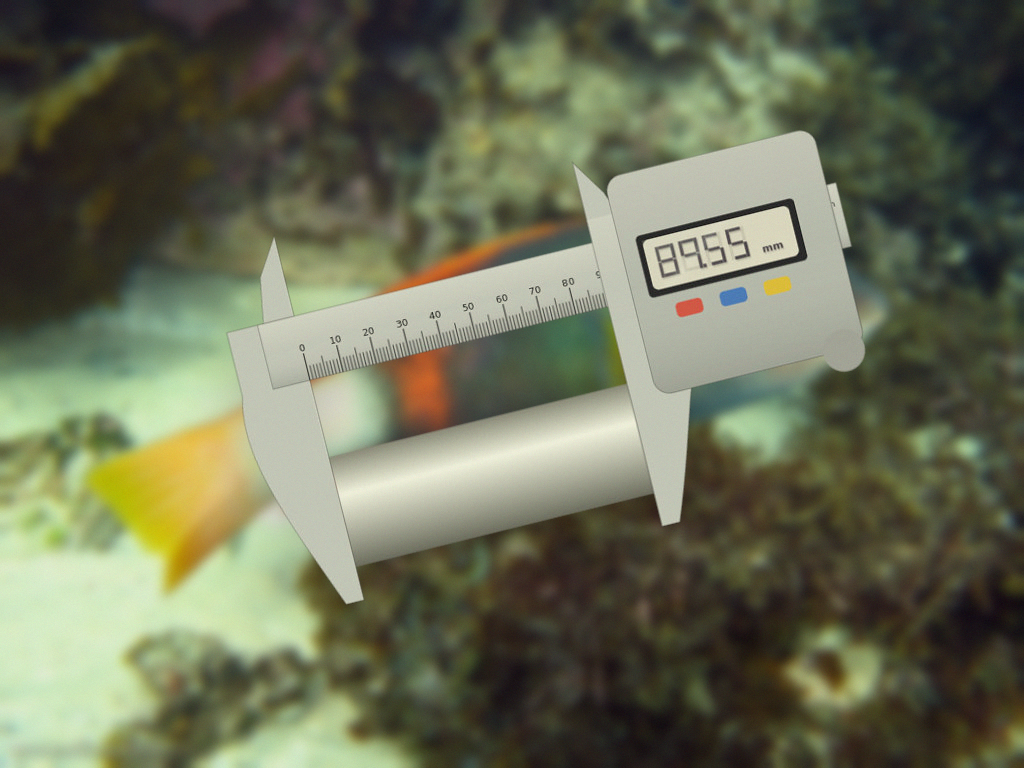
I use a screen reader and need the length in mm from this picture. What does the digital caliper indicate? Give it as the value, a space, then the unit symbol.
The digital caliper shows 89.55 mm
